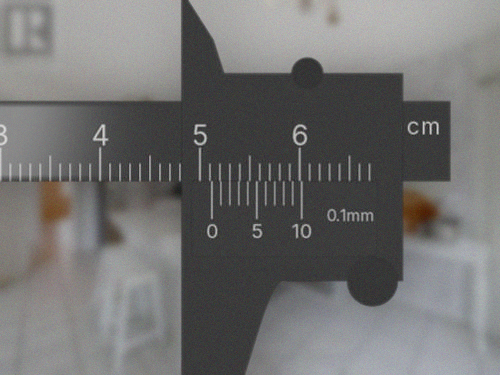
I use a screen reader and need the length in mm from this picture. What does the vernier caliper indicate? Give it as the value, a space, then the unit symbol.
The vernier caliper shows 51.2 mm
